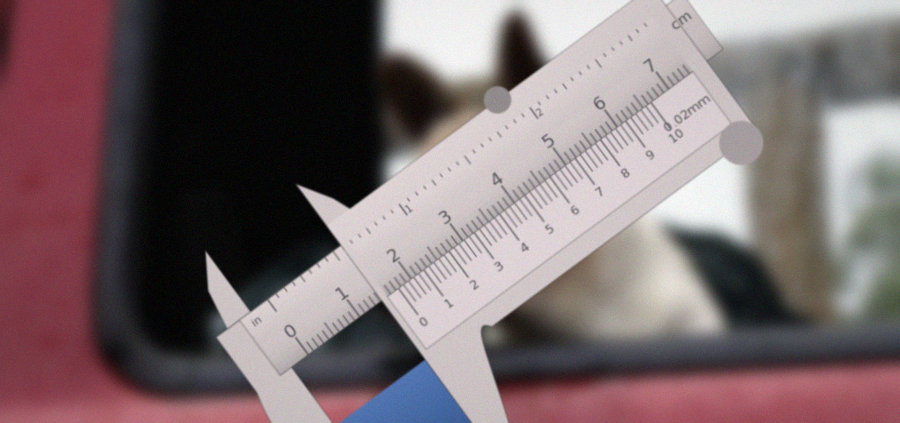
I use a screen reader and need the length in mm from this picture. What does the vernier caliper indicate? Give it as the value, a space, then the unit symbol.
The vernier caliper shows 17.5 mm
